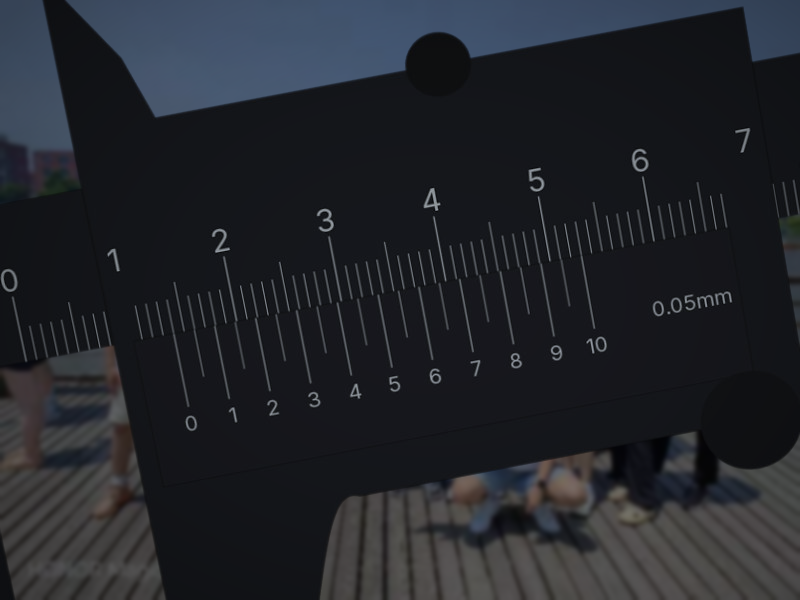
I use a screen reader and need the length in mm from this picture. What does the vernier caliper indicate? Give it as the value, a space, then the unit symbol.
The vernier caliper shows 14.0 mm
